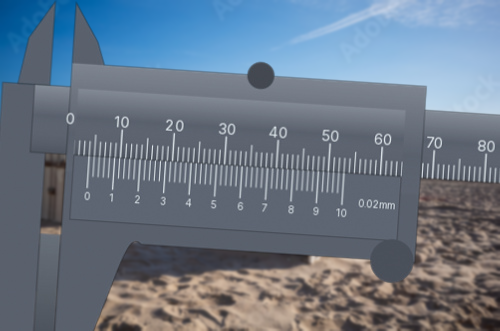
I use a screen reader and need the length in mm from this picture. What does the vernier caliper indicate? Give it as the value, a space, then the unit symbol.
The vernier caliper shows 4.0 mm
